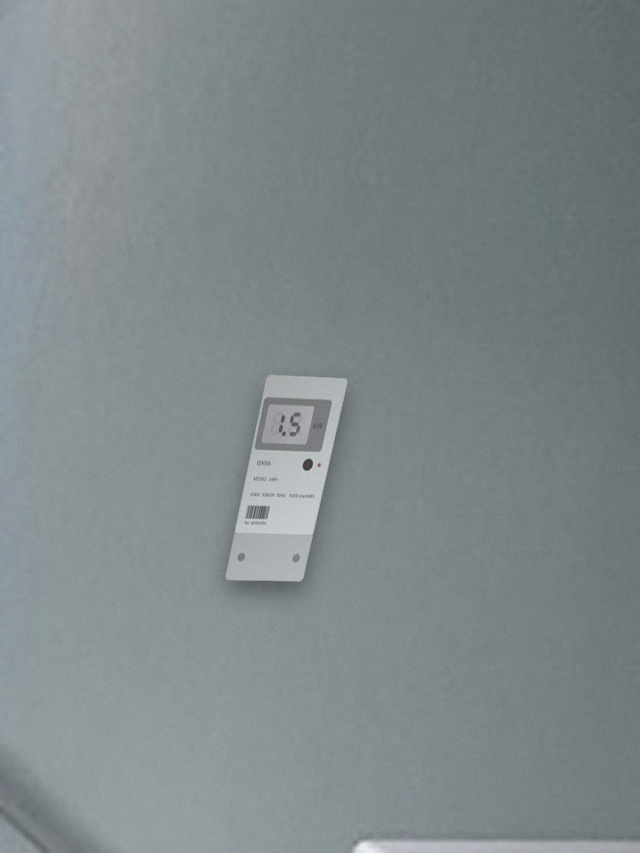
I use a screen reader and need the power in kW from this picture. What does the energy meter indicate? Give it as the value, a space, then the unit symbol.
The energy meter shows 1.5 kW
